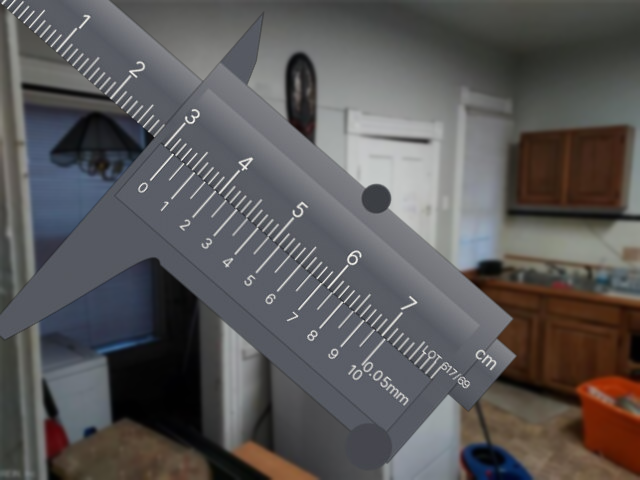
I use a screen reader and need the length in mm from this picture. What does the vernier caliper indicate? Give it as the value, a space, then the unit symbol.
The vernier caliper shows 31.6 mm
